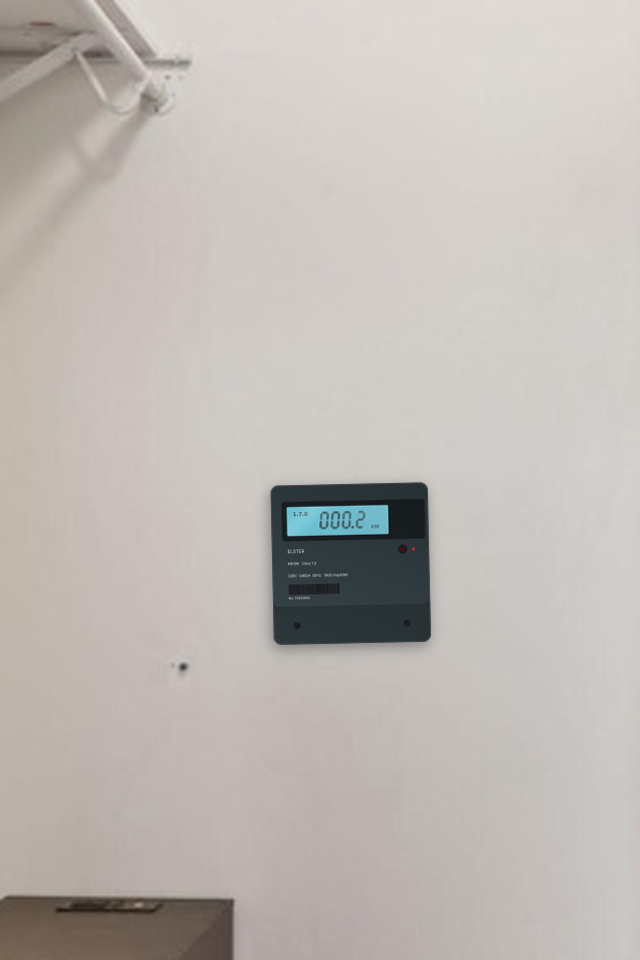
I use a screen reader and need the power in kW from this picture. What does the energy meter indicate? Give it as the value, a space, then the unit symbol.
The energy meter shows 0.2 kW
